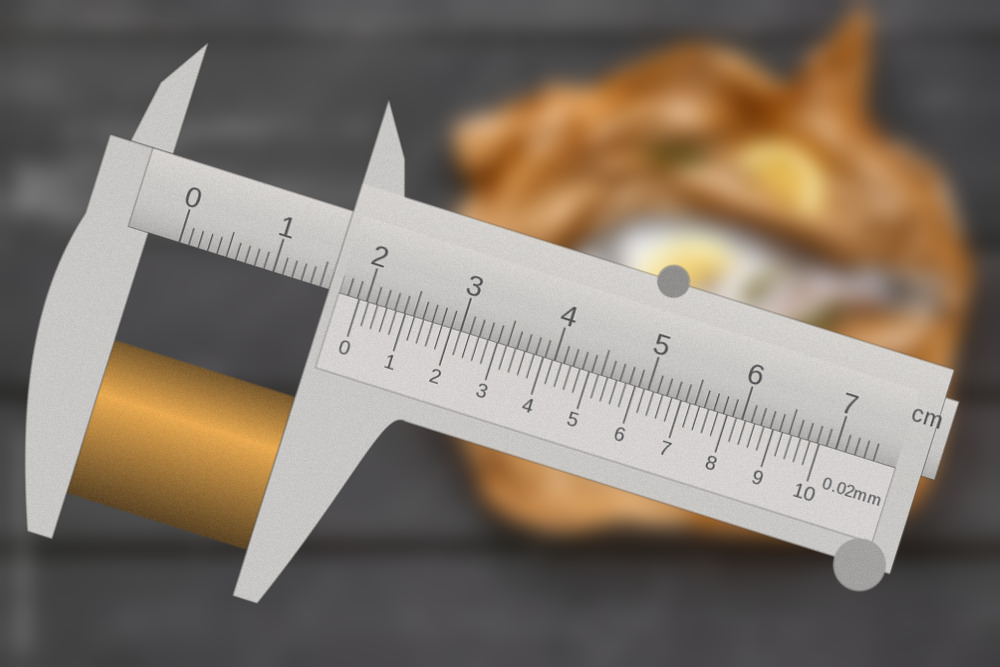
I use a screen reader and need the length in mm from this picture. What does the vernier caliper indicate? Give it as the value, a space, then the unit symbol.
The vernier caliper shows 19.2 mm
